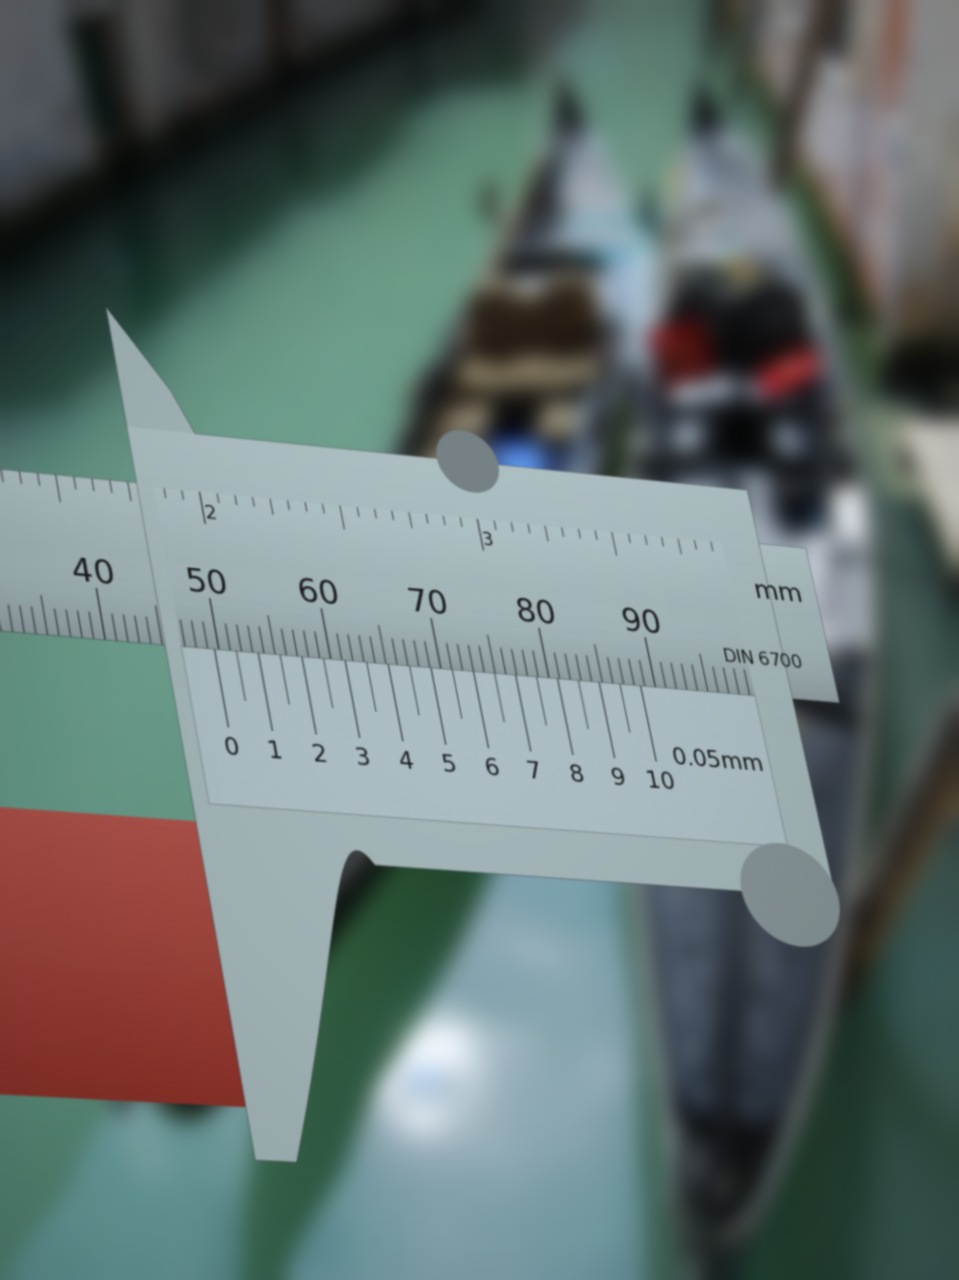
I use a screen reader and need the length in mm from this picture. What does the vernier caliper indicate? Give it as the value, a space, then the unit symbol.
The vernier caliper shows 49.6 mm
